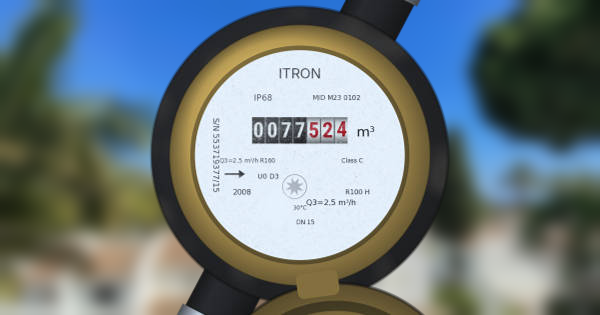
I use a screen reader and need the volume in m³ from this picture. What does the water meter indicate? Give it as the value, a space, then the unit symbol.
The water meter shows 77.524 m³
